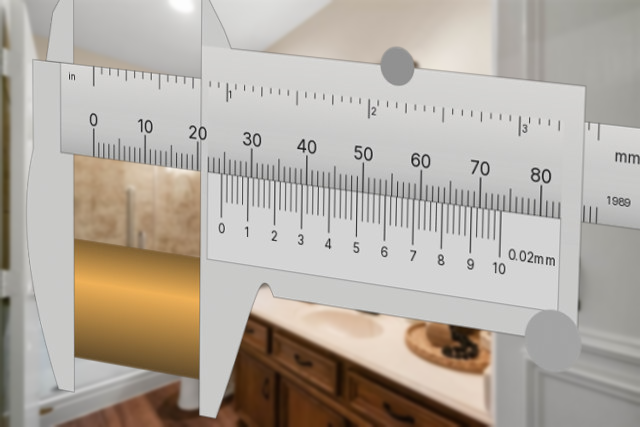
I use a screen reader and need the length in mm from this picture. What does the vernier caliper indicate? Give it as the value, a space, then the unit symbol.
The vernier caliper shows 24.5 mm
